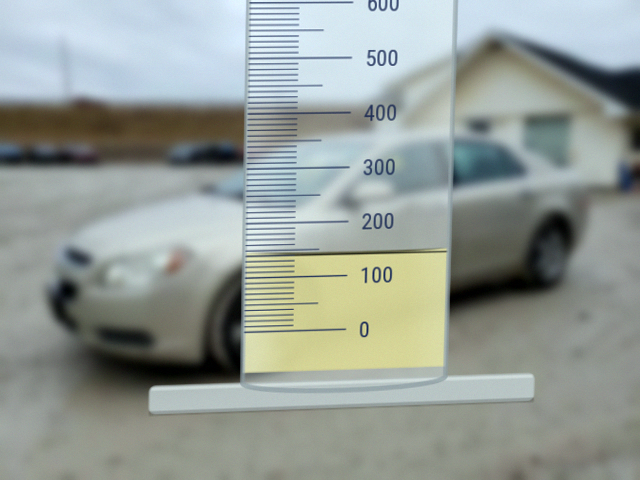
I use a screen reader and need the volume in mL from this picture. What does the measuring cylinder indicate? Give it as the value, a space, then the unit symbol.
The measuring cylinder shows 140 mL
